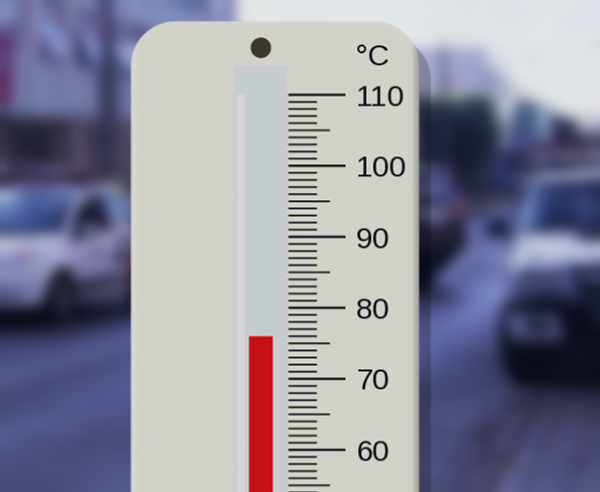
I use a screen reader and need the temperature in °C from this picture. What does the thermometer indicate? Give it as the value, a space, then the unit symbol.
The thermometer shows 76 °C
